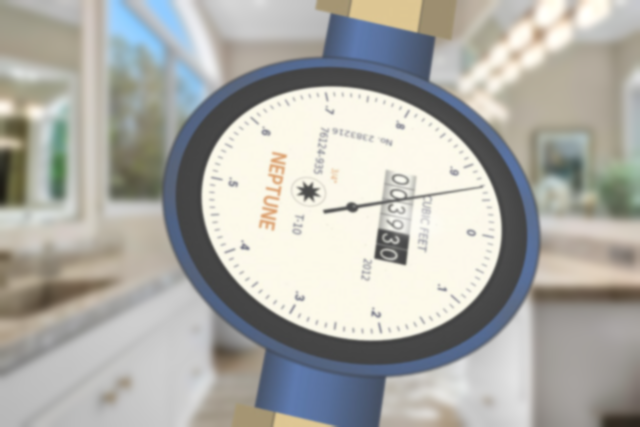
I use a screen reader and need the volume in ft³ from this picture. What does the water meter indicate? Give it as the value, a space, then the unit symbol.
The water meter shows 3929.93 ft³
